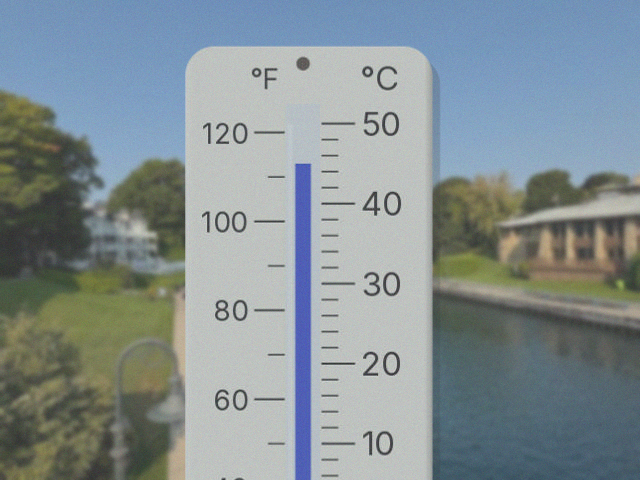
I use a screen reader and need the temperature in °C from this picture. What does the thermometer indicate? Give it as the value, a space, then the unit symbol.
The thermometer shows 45 °C
